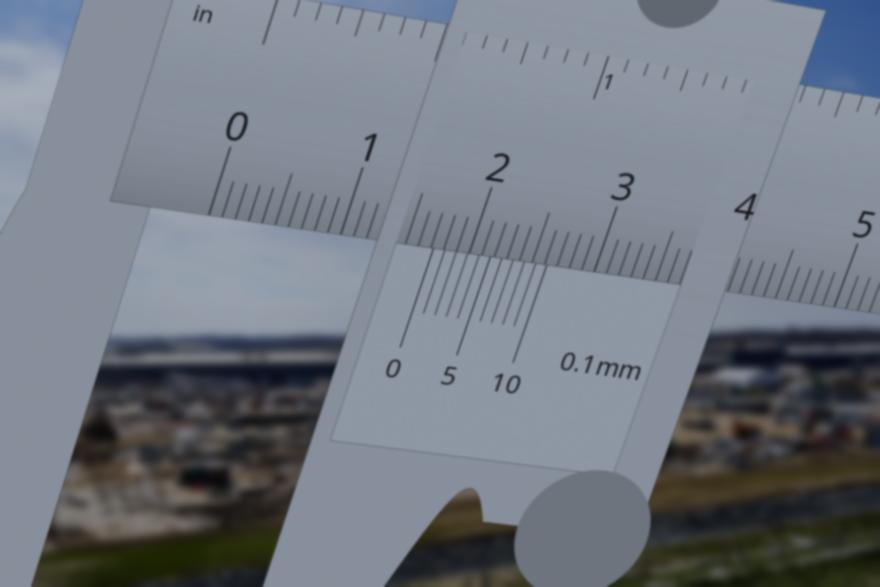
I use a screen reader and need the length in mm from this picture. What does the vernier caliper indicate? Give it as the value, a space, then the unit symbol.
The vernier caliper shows 17.2 mm
